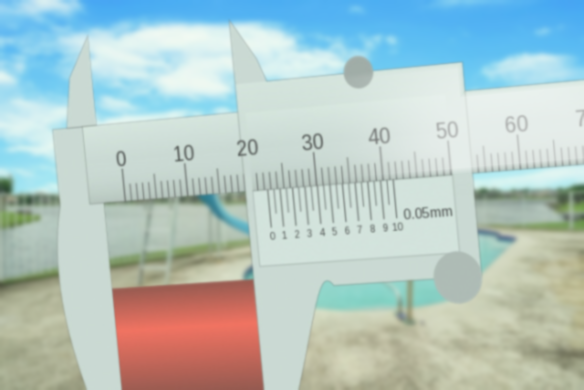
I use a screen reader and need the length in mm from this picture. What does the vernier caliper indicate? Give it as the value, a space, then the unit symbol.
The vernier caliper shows 22.5 mm
